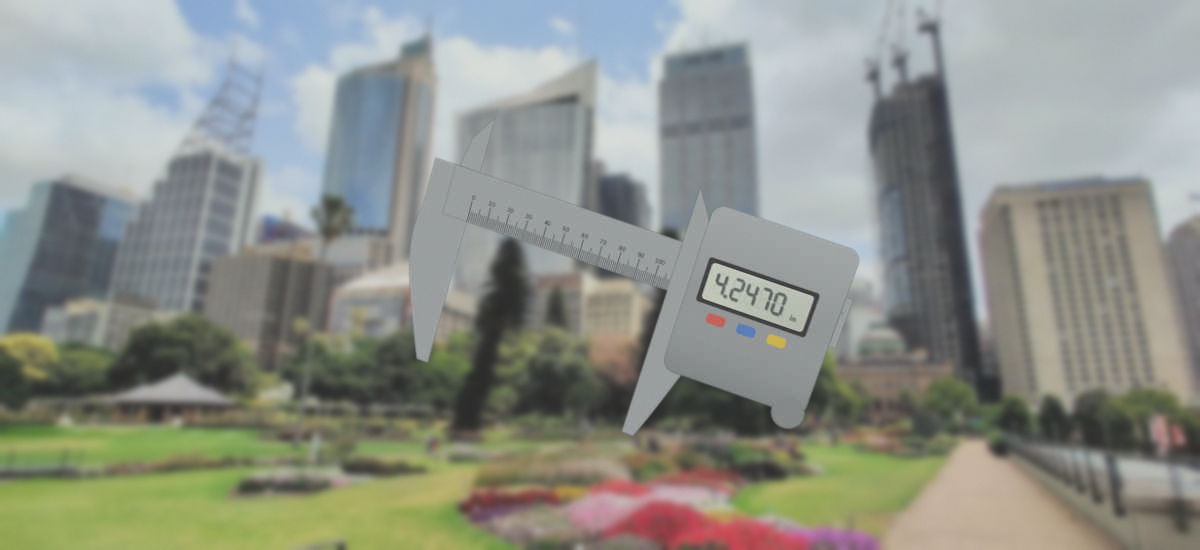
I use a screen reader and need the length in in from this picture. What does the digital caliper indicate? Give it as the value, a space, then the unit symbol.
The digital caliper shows 4.2470 in
